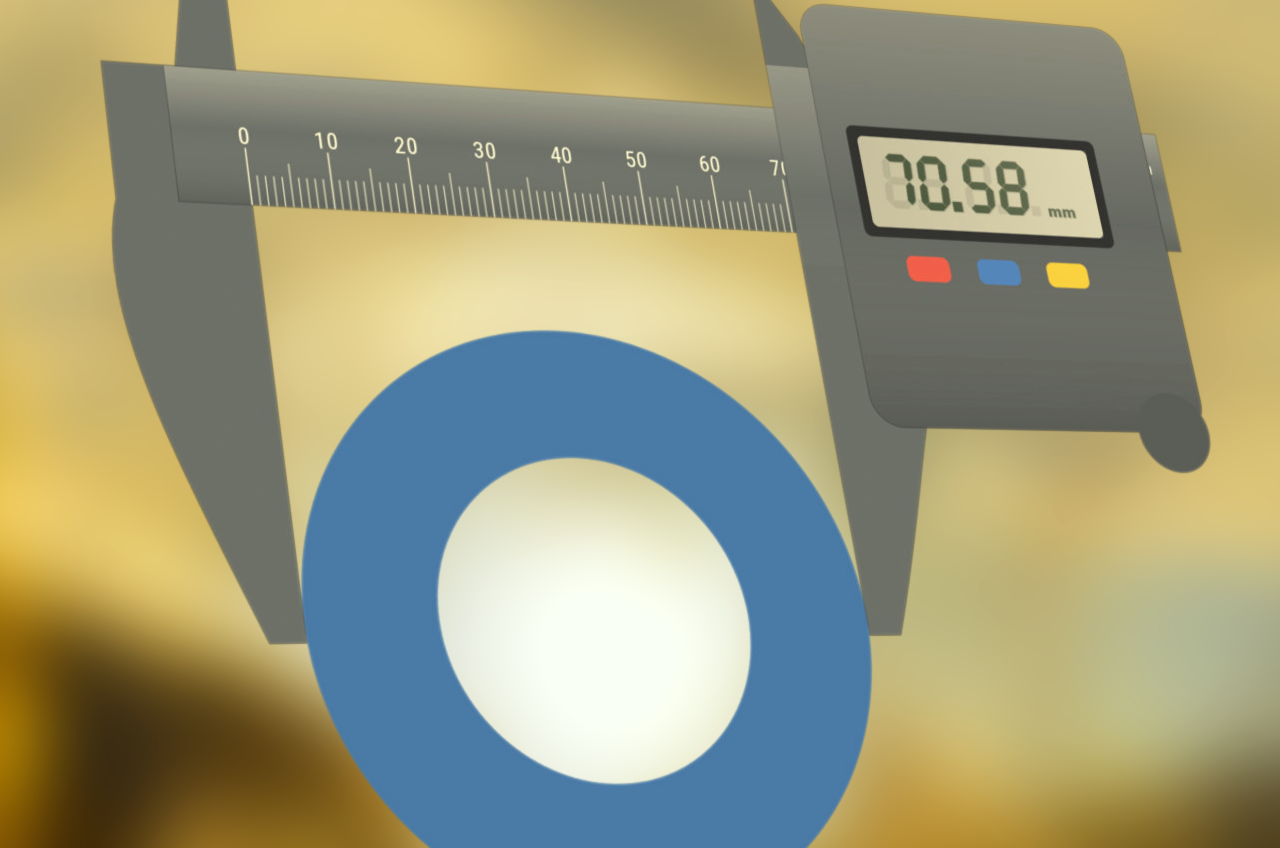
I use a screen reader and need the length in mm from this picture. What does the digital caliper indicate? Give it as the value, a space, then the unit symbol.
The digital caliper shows 70.58 mm
